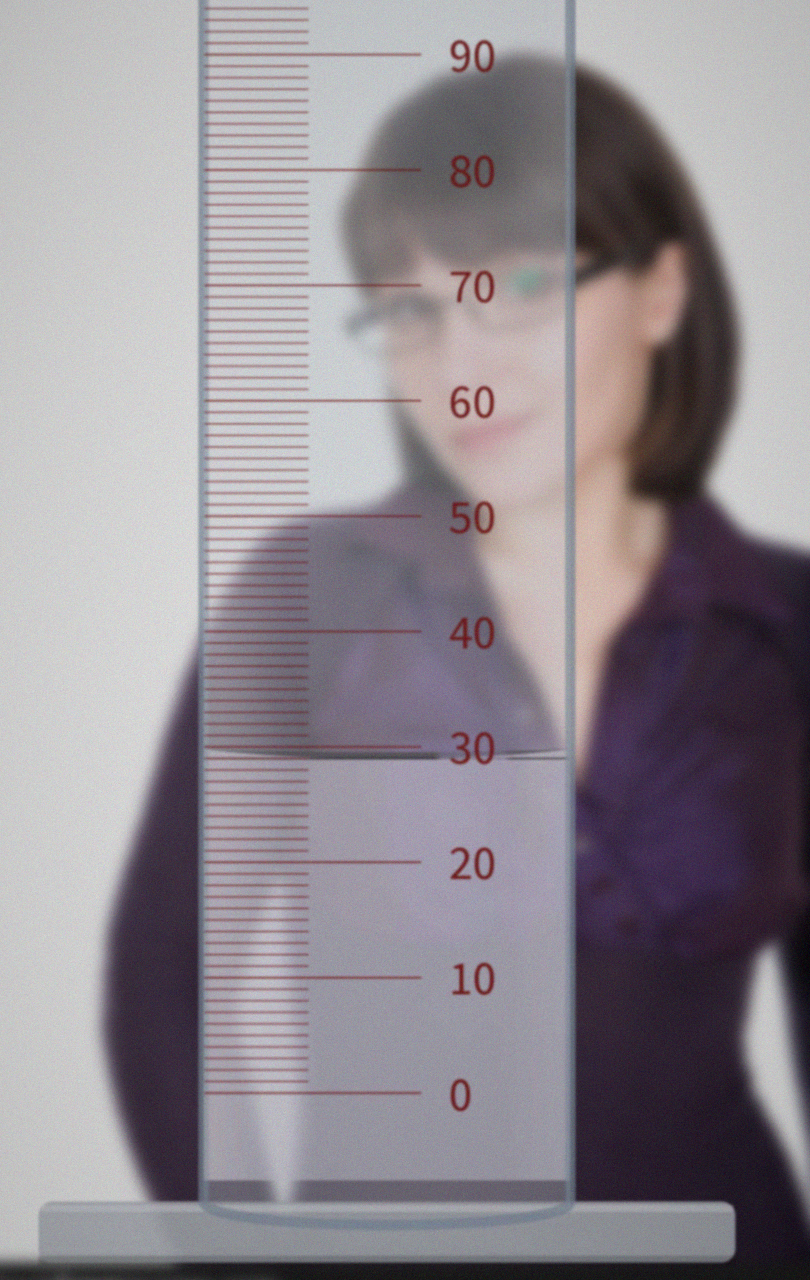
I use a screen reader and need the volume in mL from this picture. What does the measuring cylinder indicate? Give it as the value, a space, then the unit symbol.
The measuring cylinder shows 29 mL
